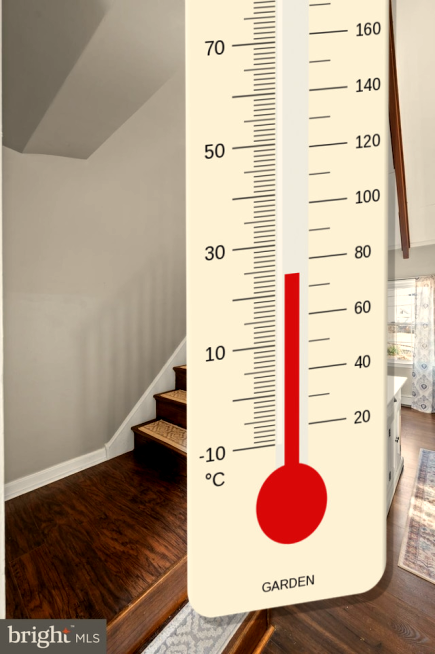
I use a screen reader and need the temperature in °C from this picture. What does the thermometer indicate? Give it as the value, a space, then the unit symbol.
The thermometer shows 24 °C
